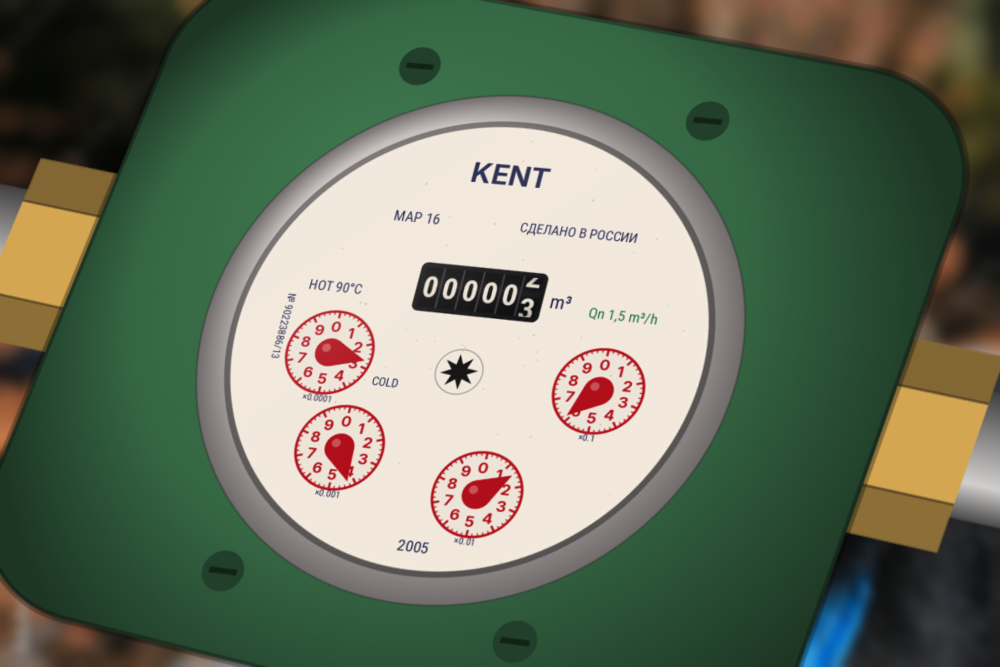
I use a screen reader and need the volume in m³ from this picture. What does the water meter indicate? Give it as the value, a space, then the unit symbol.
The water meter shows 2.6142 m³
